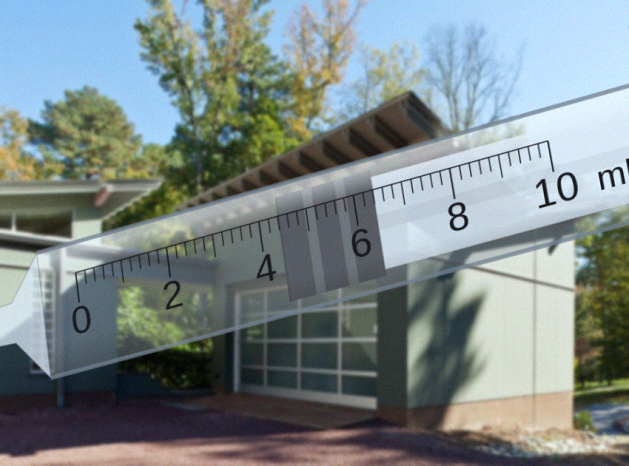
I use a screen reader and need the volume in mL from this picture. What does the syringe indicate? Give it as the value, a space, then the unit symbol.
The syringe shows 4.4 mL
